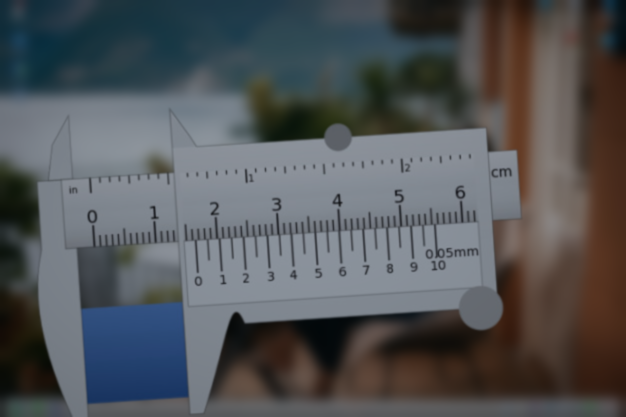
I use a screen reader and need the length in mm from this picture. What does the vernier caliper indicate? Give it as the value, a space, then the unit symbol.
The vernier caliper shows 16.5 mm
